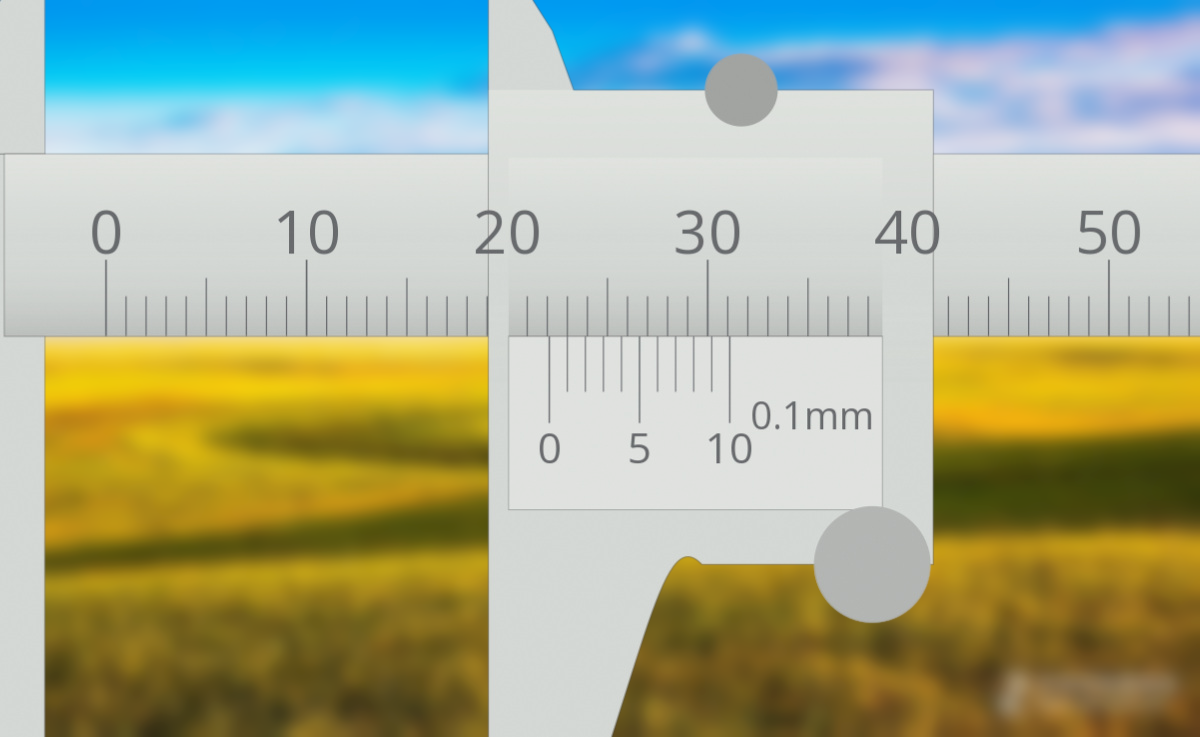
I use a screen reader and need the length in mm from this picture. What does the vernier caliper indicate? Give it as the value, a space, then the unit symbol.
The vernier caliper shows 22.1 mm
